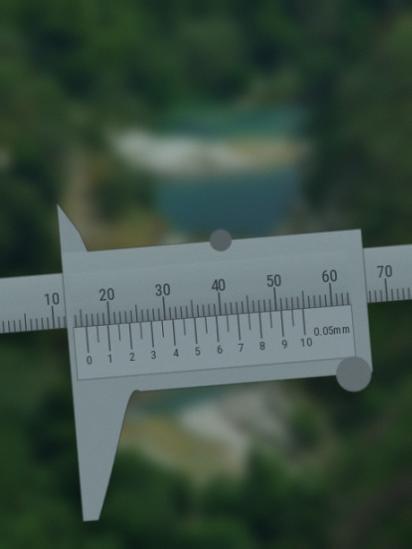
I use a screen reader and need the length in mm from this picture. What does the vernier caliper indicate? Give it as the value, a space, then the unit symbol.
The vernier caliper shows 15.8 mm
